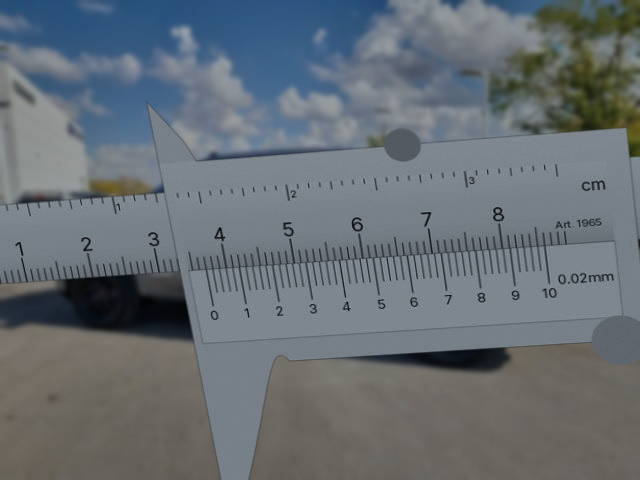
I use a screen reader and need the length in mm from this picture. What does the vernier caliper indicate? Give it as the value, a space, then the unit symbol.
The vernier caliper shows 37.0 mm
